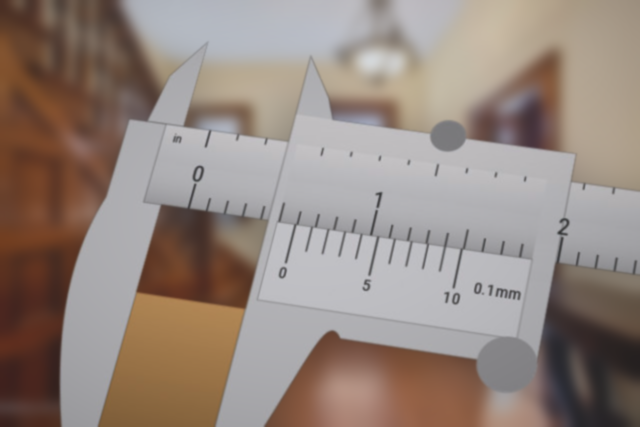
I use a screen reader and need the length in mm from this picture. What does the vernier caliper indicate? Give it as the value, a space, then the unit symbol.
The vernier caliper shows 5.9 mm
